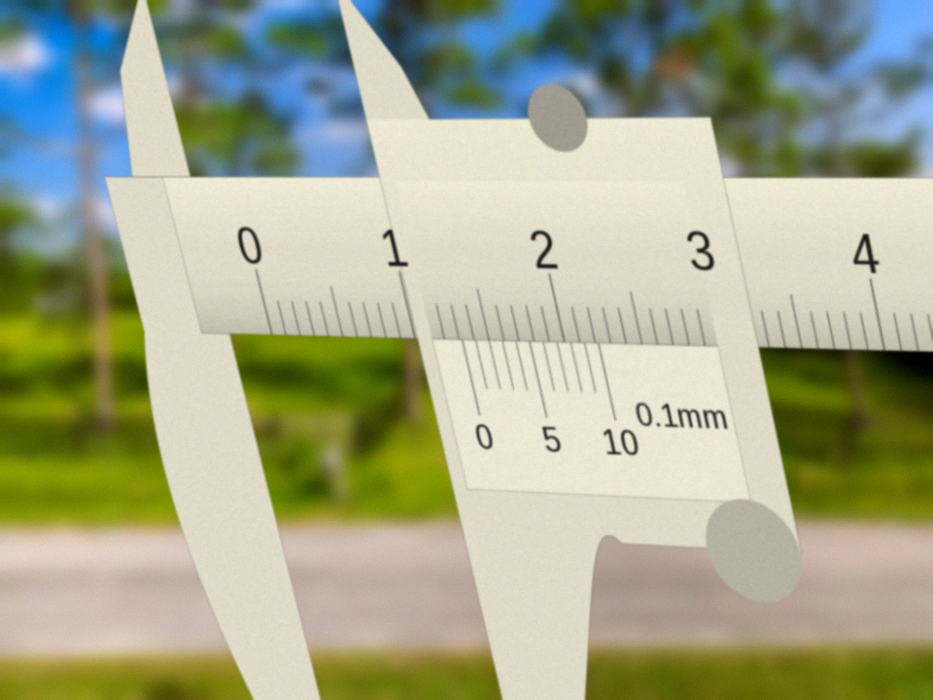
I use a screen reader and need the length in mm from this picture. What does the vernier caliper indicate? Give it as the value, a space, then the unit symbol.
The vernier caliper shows 13.2 mm
